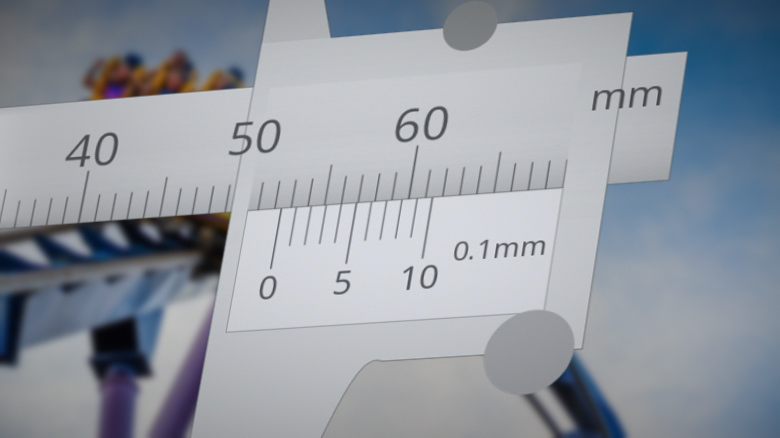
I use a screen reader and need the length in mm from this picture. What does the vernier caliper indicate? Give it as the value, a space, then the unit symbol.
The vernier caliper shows 52.4 mm
